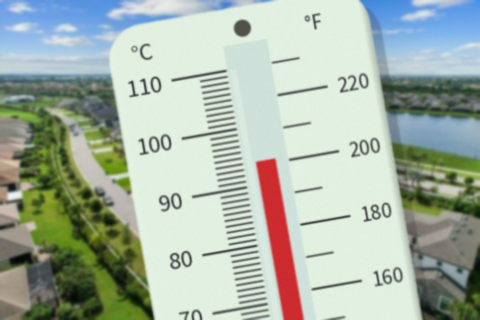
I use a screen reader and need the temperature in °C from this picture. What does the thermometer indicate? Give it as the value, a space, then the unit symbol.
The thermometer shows 94 °C
